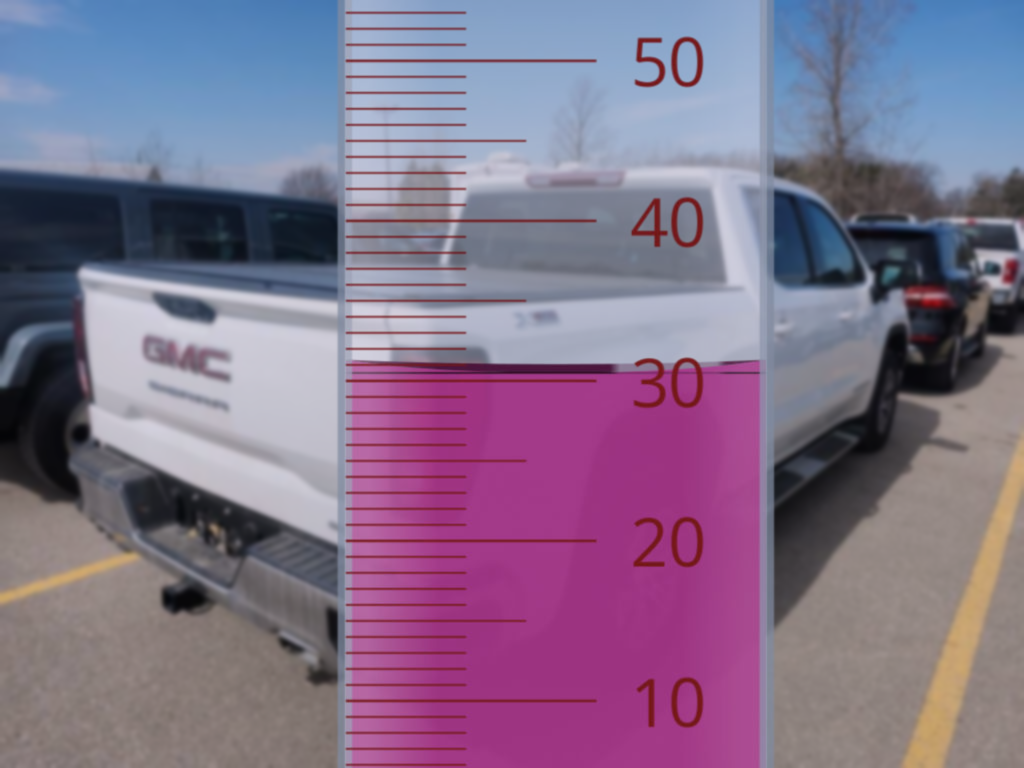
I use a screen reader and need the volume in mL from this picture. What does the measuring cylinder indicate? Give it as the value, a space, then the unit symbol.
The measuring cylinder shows 30.5 mL
